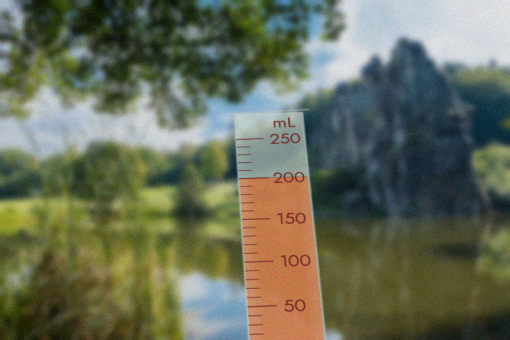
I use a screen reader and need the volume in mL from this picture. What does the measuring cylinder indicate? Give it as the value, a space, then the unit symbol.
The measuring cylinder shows 200 mL
